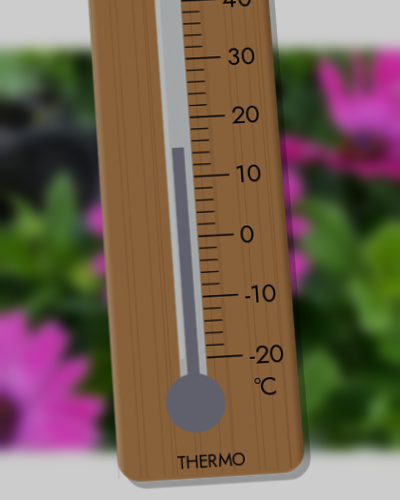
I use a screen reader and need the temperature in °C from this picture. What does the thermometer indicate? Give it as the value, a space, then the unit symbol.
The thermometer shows 15 °C
